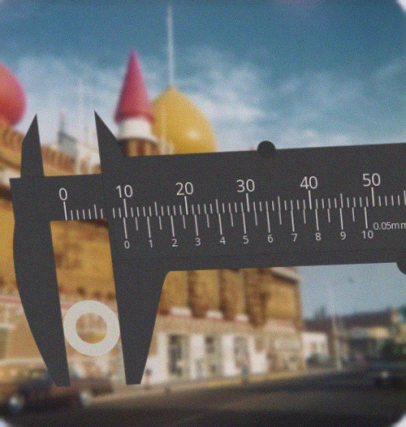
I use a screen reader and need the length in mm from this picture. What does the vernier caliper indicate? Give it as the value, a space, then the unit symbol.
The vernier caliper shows 9.6 mm
